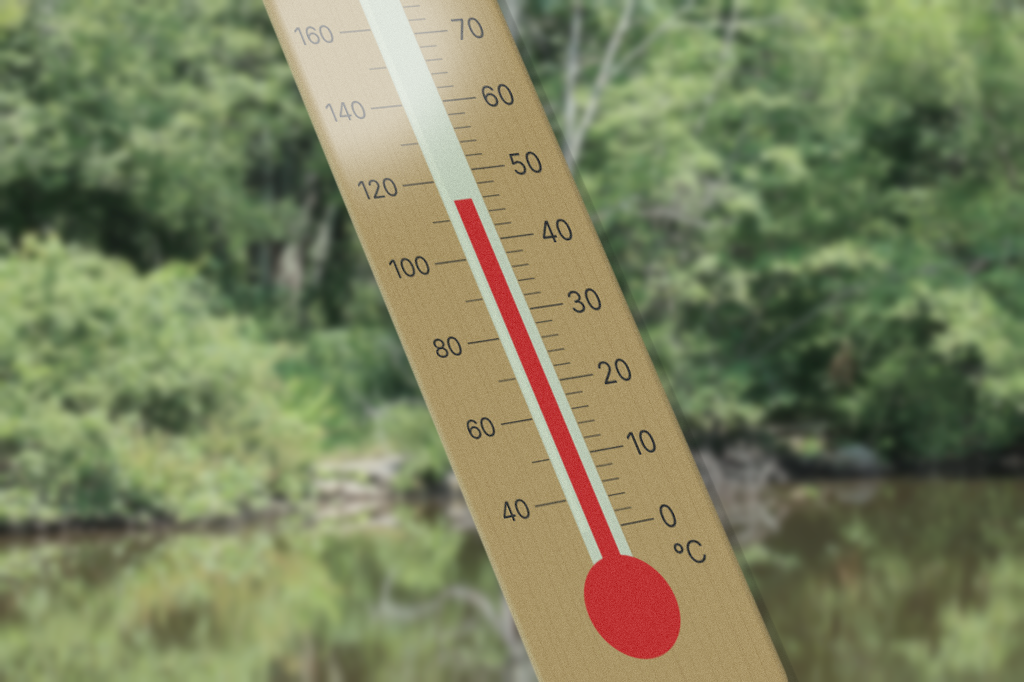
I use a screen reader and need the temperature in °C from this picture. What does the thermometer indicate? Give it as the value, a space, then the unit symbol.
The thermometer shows 46 °C
